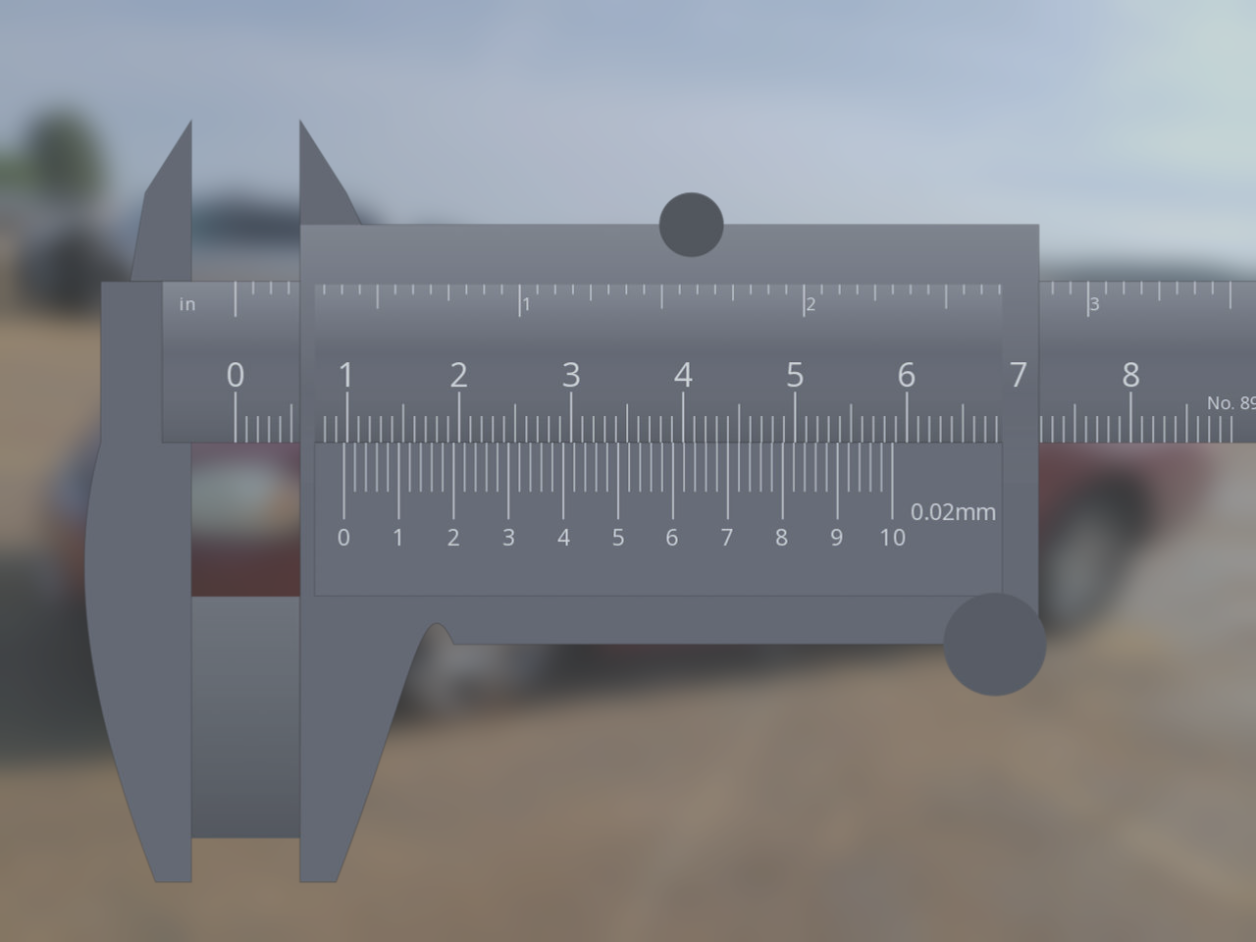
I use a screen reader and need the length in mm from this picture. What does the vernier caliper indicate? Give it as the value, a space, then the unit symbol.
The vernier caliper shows 9.7 mm
